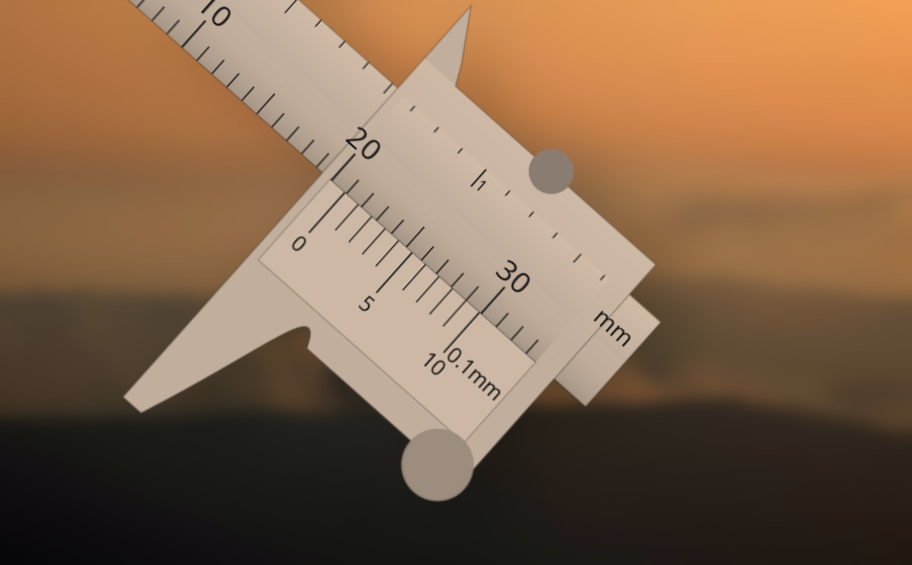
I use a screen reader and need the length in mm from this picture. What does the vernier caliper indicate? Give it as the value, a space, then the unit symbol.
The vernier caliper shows 20.9 mm
